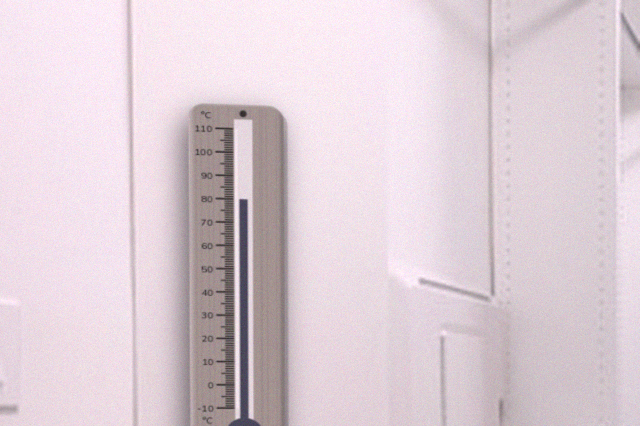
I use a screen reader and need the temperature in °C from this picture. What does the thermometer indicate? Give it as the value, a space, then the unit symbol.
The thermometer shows 80 °C
